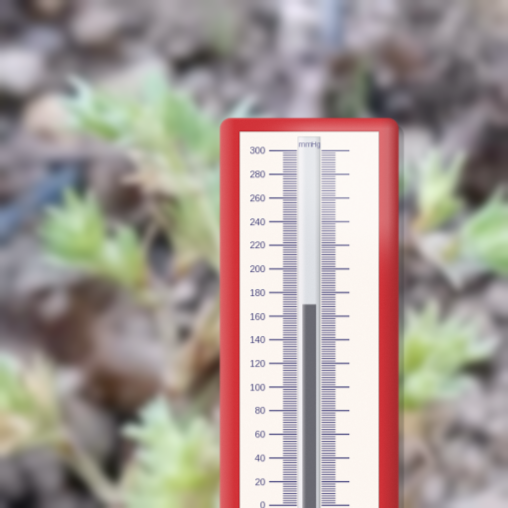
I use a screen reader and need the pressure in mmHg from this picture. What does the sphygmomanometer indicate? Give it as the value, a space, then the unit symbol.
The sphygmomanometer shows 170 mmHg
